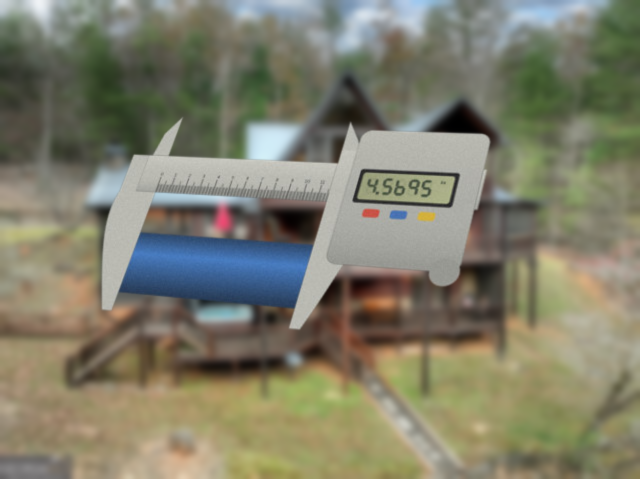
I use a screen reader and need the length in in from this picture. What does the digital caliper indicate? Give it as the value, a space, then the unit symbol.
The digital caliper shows 4.5695 in
